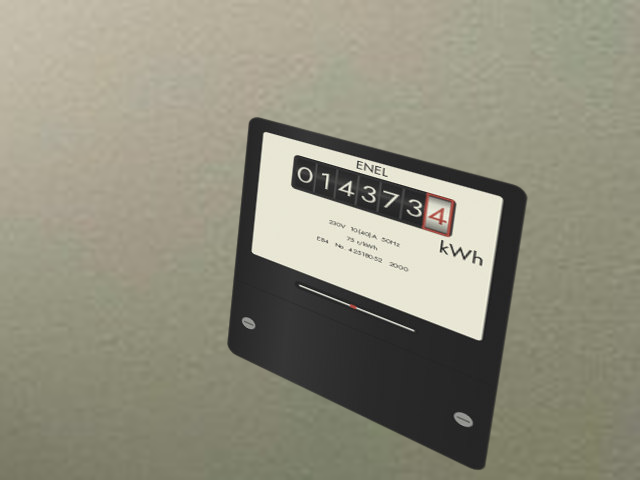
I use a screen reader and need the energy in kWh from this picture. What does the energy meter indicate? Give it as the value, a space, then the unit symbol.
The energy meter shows 14373.4 kWh
